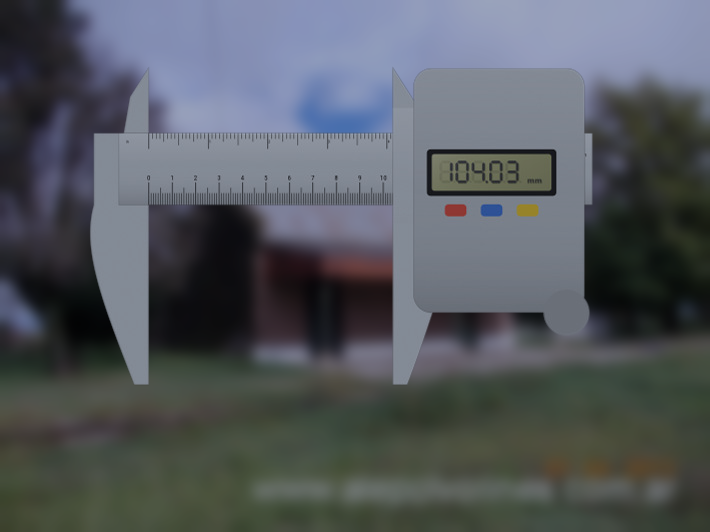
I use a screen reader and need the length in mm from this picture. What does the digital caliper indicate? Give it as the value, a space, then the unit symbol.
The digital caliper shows 104.03 mm
